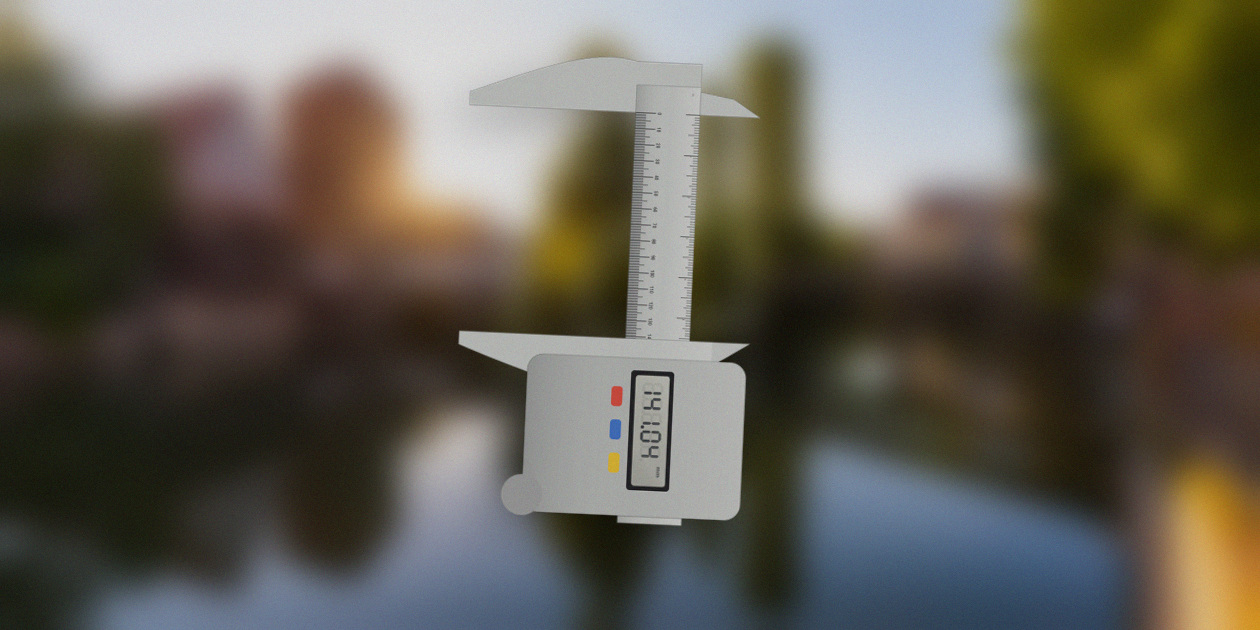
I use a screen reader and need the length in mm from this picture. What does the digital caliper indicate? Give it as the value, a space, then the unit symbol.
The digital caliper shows 141.04 mm
